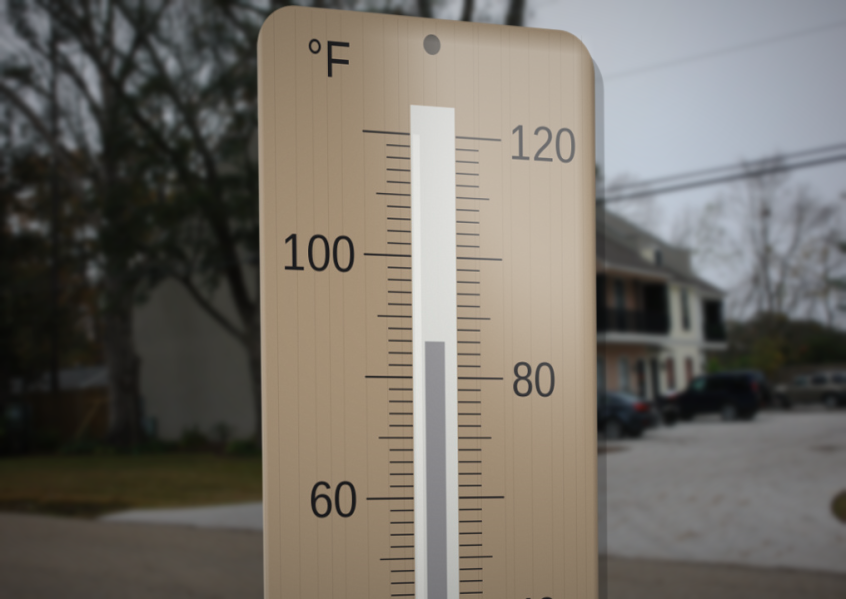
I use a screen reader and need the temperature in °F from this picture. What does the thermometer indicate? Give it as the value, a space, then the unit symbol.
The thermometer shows 86 °F
